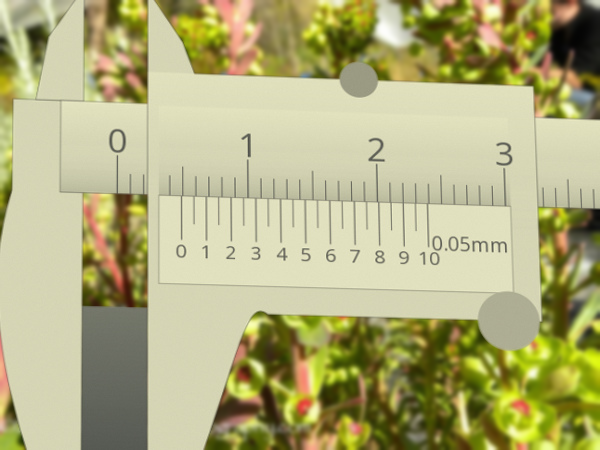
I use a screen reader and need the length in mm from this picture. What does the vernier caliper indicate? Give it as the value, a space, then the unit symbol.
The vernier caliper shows 4.9 mm
